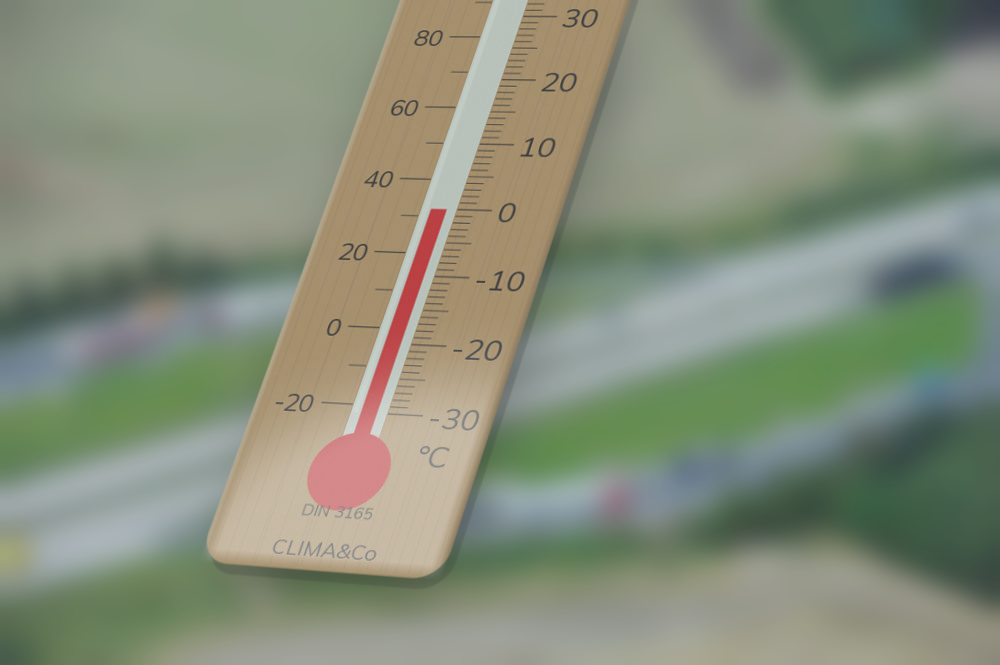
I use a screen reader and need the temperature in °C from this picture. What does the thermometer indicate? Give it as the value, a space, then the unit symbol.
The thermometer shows 0 °C
